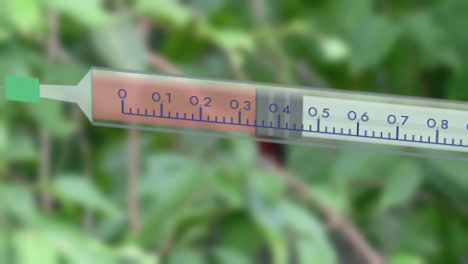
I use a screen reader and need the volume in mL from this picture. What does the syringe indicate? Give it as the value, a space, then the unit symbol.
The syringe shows 0.34 mL
